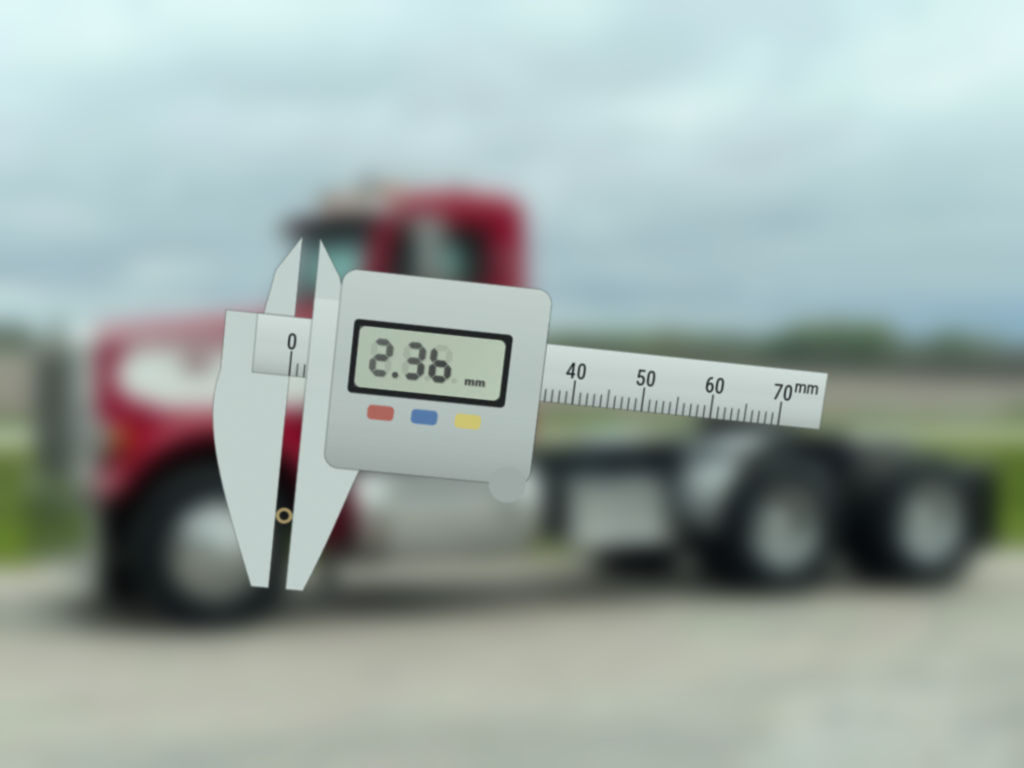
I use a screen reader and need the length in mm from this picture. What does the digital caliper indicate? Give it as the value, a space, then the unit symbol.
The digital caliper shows 2.36 mm
